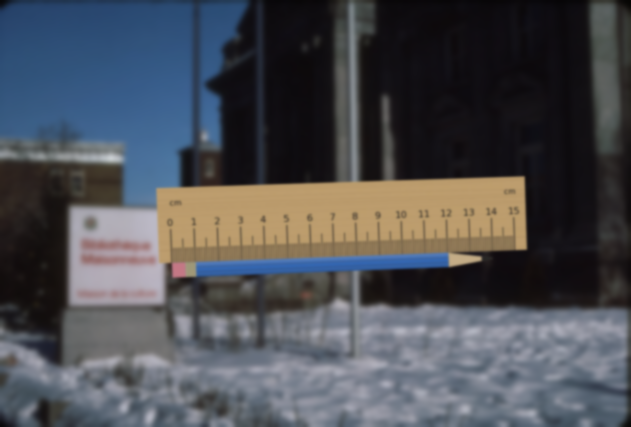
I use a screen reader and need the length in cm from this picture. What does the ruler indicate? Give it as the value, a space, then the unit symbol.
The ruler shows 14 cm
